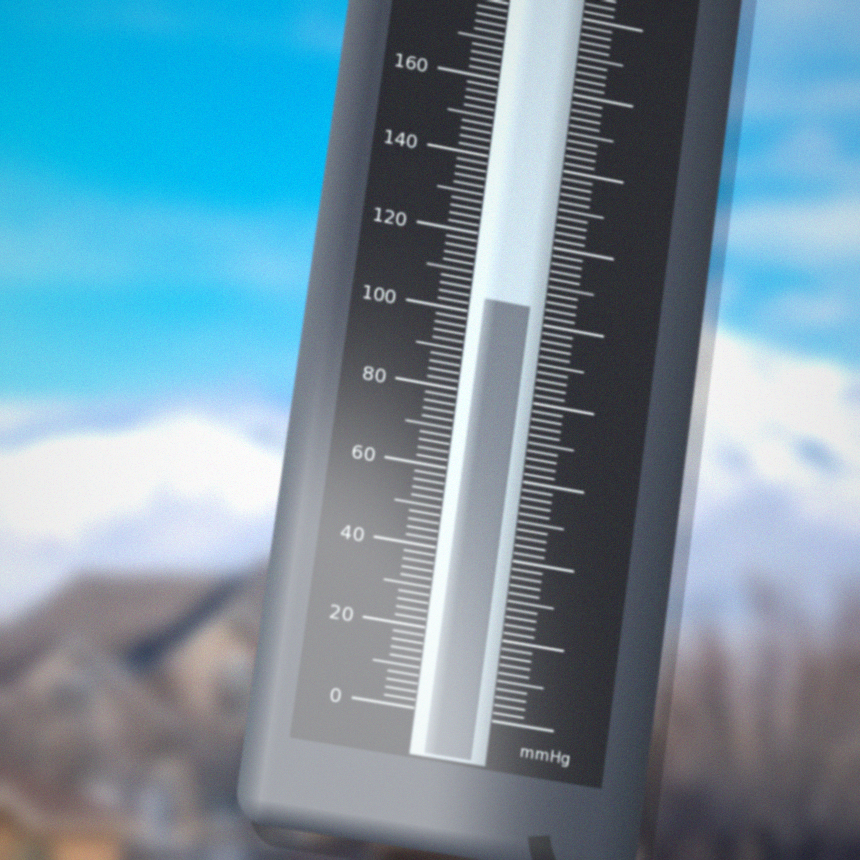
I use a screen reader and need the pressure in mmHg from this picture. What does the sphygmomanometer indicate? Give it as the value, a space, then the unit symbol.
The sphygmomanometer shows 104 mmHg
